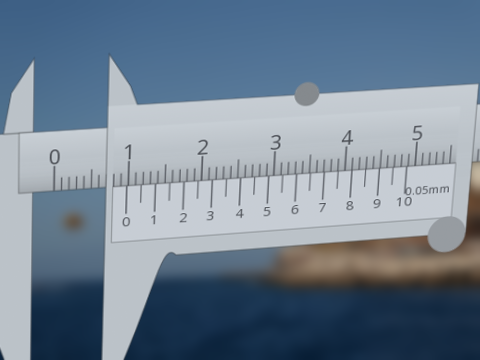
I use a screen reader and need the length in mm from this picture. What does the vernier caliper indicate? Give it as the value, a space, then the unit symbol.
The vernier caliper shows 9.8 mm
